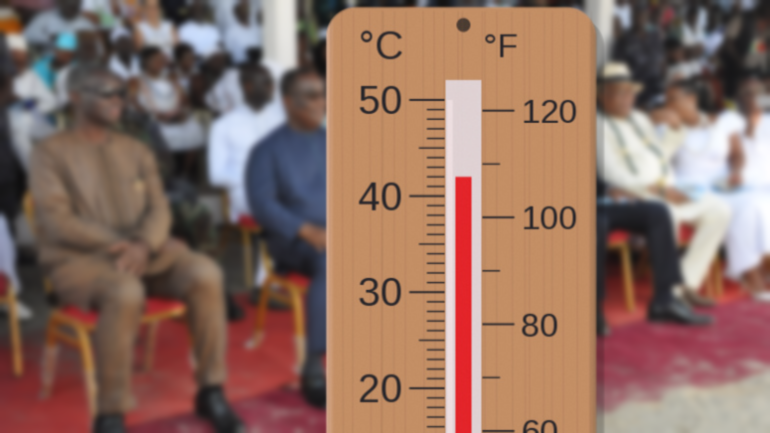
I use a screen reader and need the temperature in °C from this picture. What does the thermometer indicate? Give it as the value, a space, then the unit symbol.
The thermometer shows 42 °C
